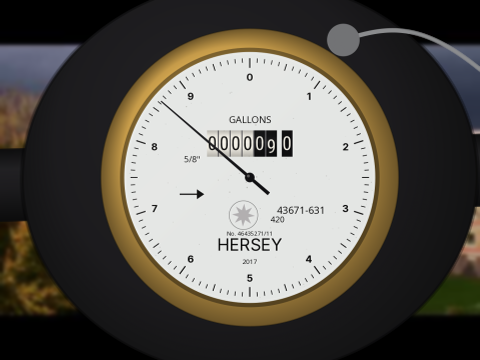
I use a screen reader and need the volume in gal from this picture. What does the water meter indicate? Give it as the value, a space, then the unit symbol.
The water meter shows 88.6 gal
